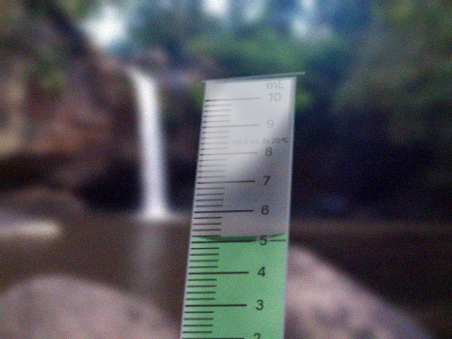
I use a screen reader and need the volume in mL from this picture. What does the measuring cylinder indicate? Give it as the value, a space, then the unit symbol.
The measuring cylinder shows 5 mL
